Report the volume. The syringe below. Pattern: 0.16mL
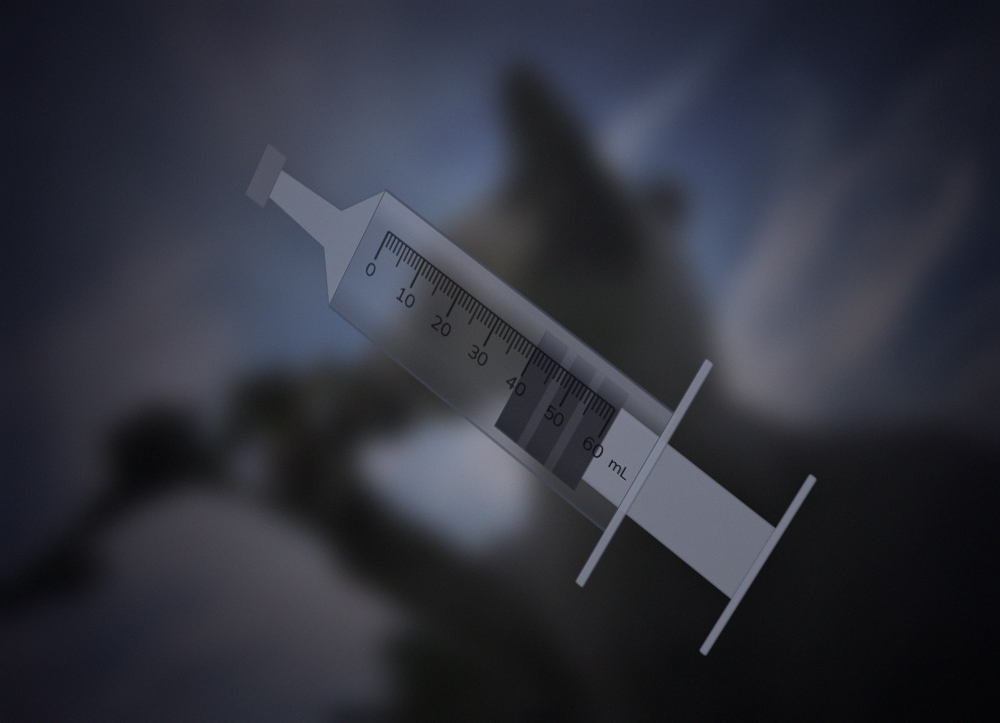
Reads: 40mL
